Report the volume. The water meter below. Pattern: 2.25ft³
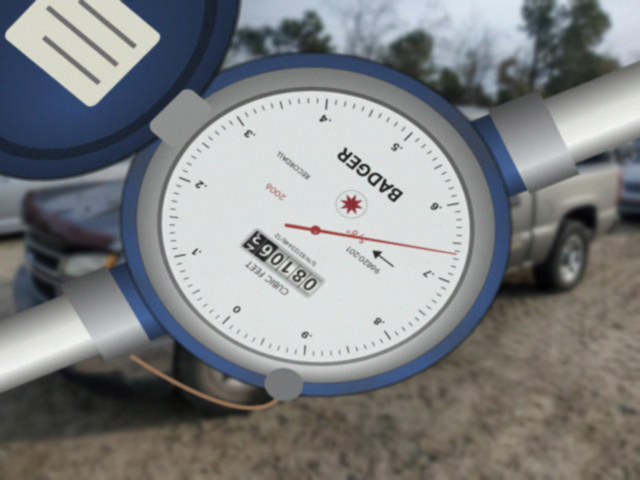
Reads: 81062.66ft³
